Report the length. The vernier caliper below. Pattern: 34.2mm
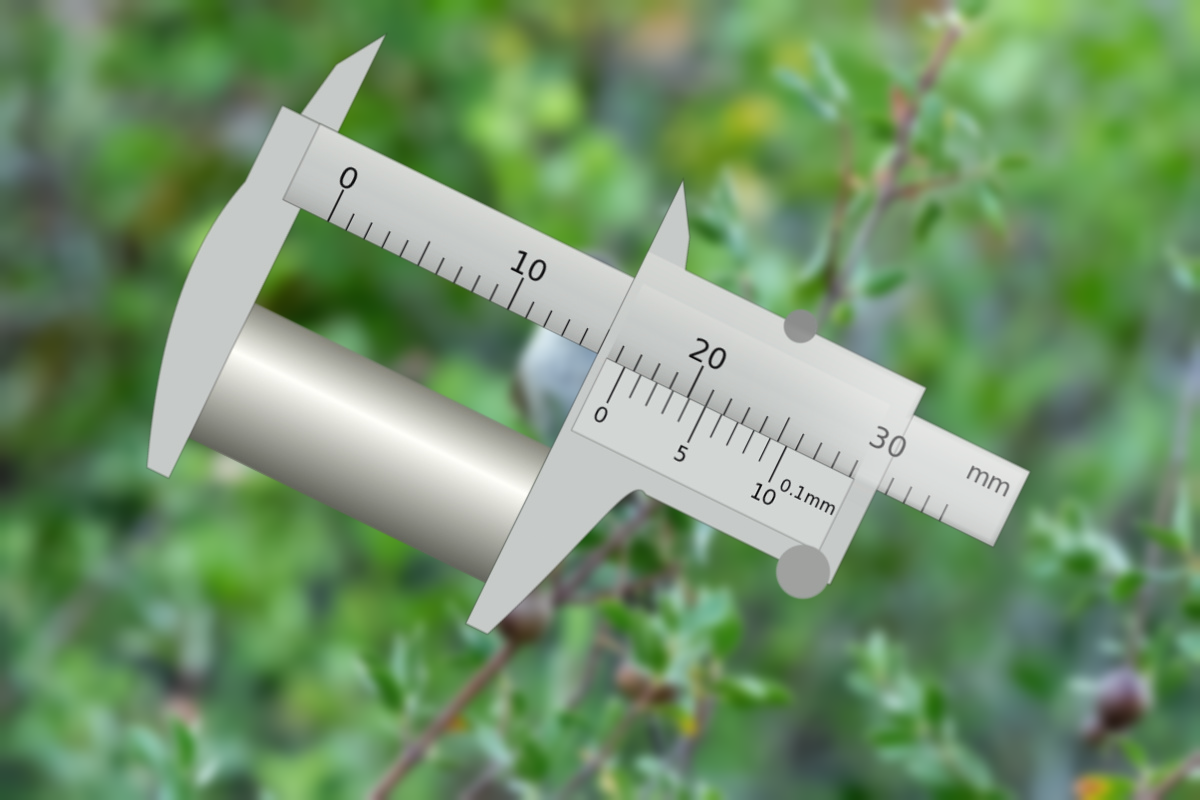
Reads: 16.5mm
